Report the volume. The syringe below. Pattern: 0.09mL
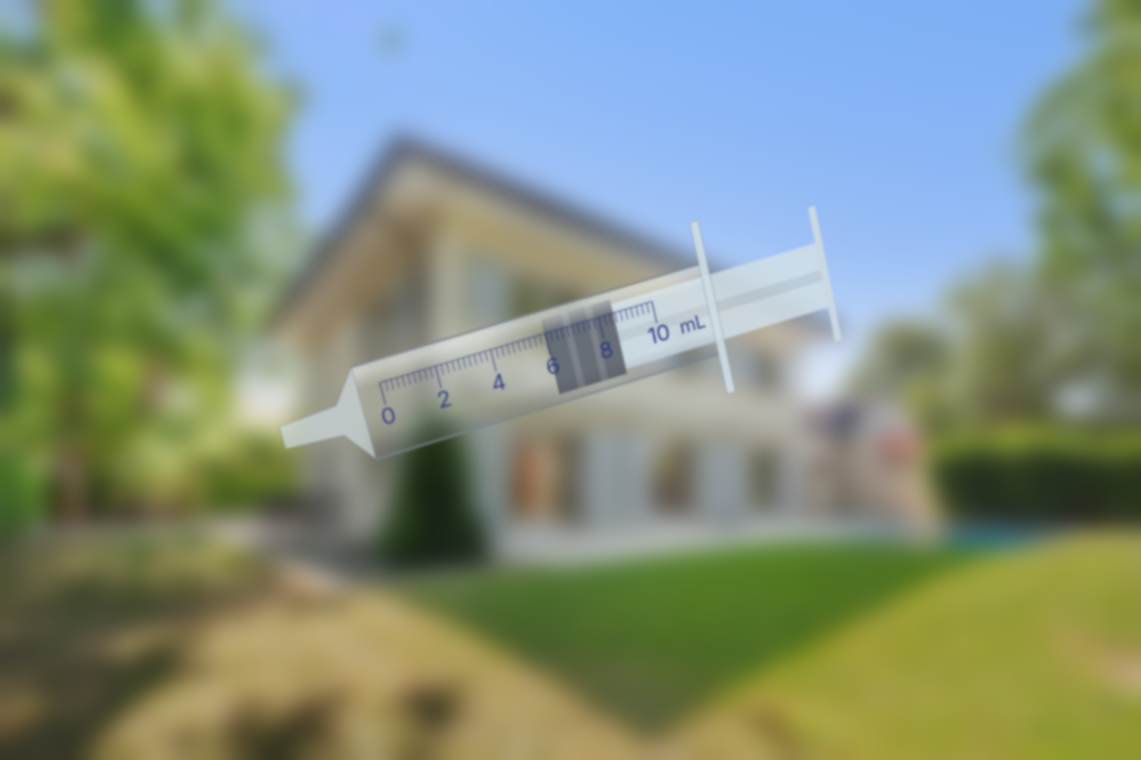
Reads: 6mL
